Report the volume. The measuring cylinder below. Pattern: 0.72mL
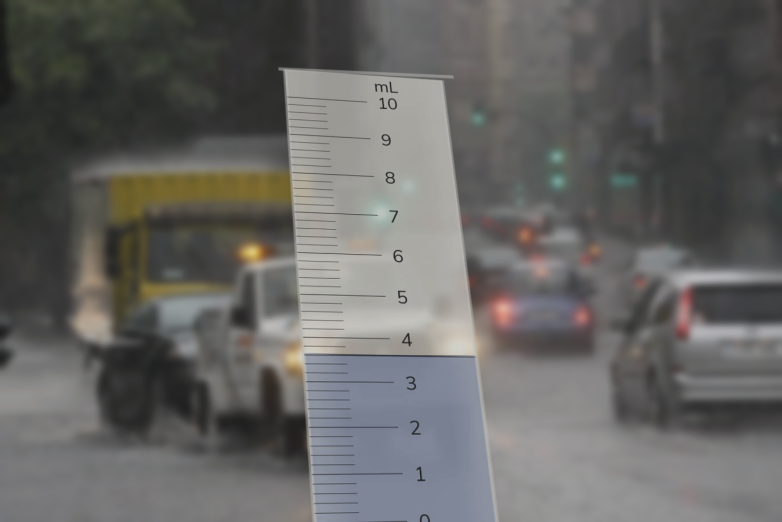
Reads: 3.6mL
